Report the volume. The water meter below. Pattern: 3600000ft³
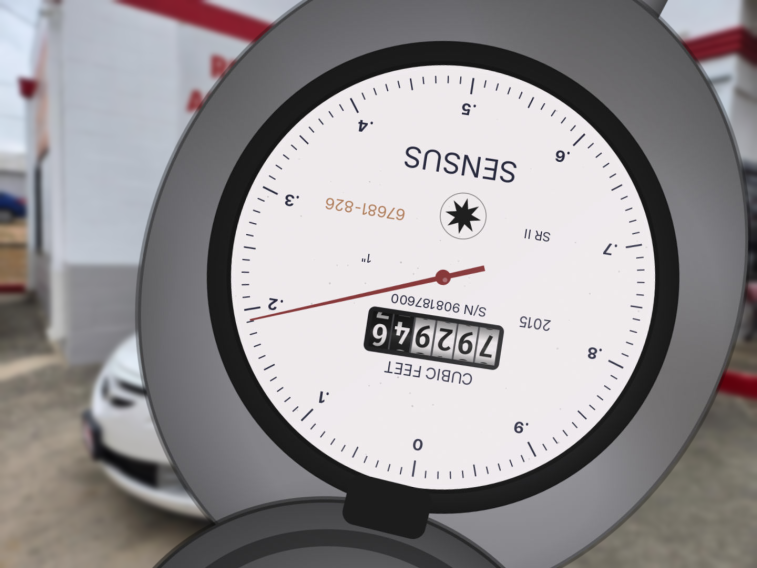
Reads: 792946.19ft³
